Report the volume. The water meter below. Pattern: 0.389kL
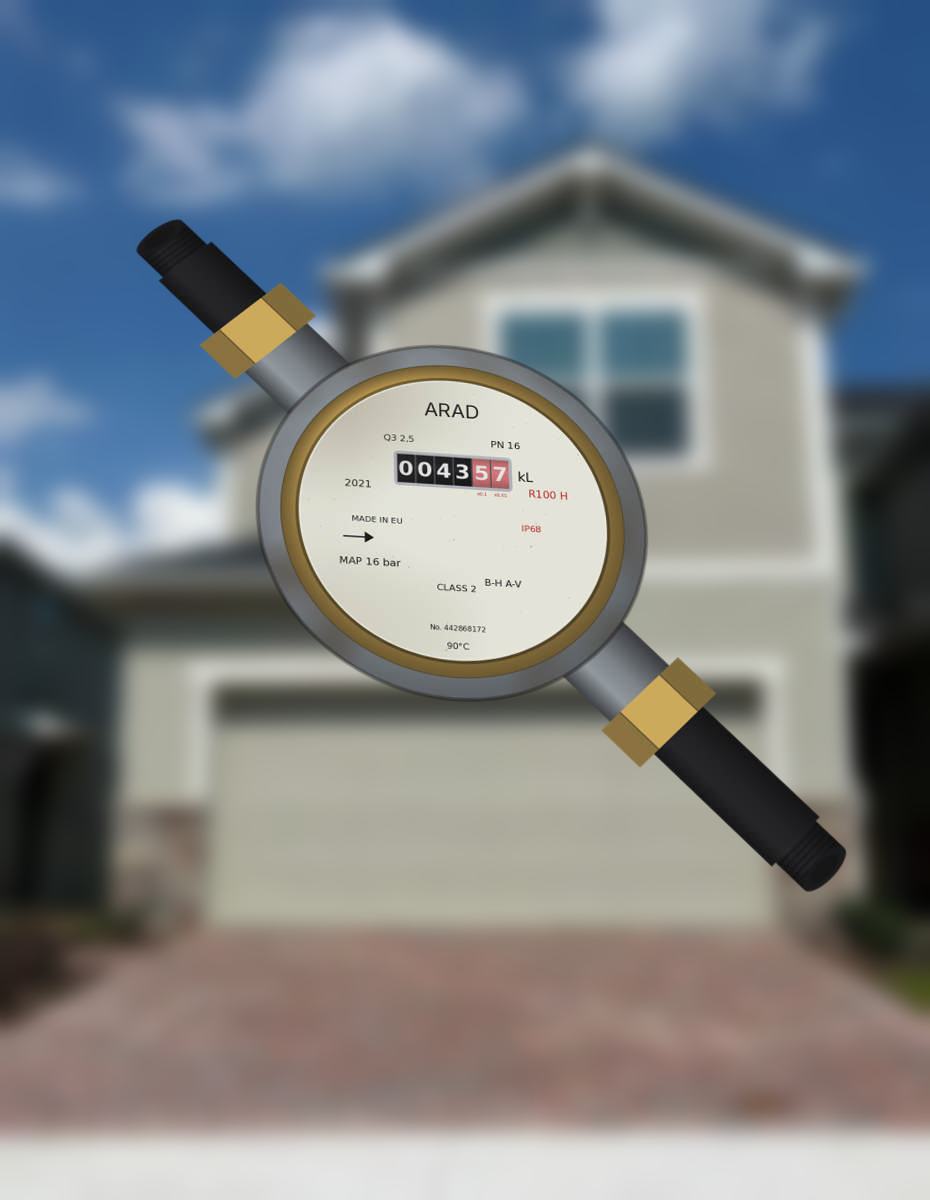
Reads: 43.57kL
